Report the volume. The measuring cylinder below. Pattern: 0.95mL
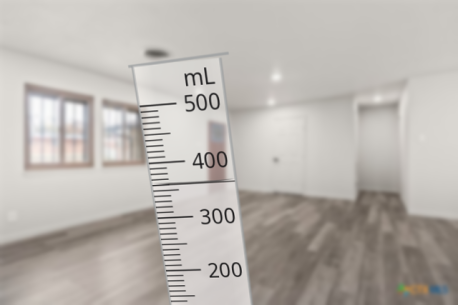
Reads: 360mL
